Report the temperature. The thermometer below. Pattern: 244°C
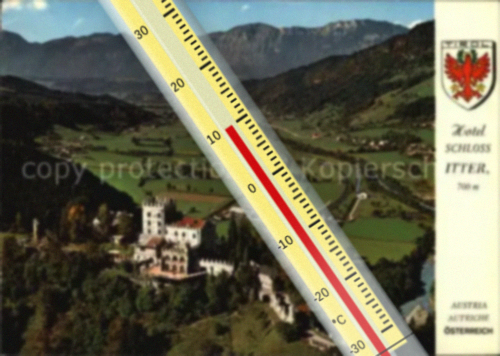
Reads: 10°C
